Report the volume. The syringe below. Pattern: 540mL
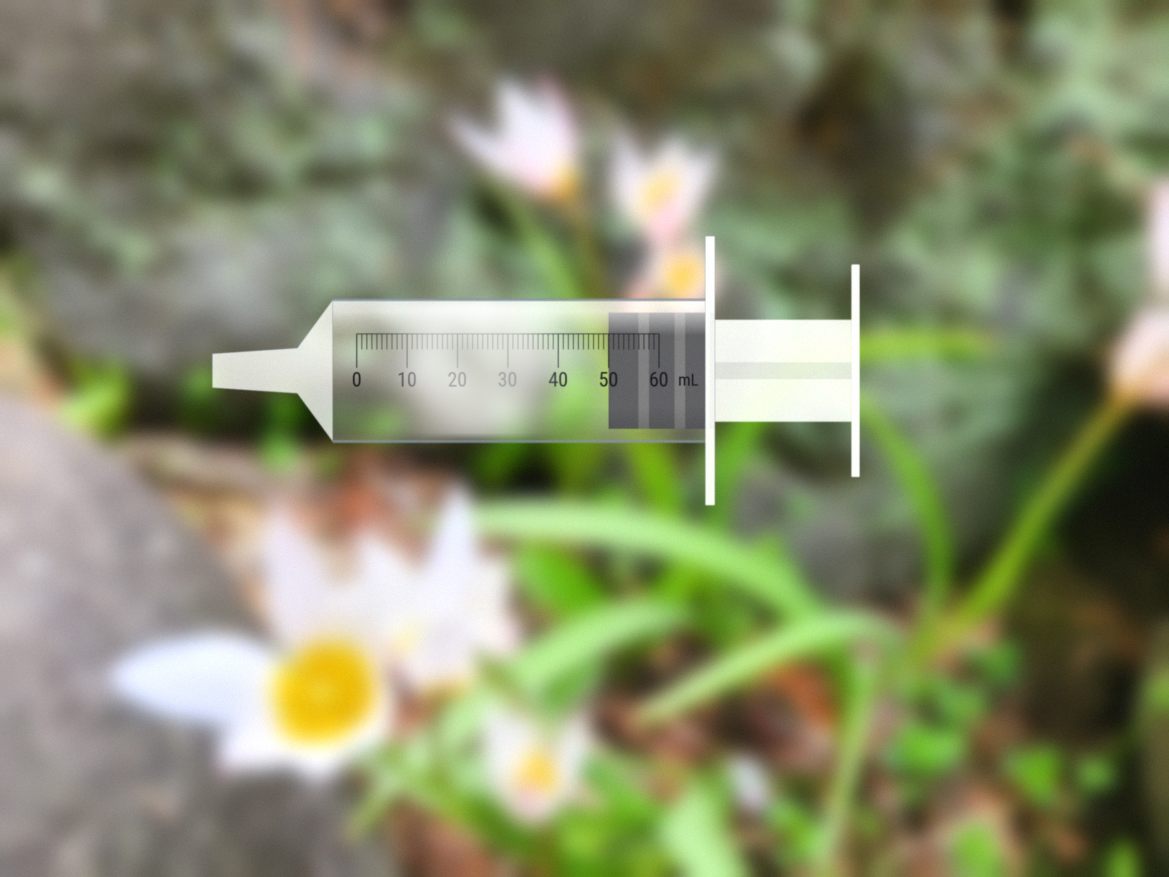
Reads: 50mL
